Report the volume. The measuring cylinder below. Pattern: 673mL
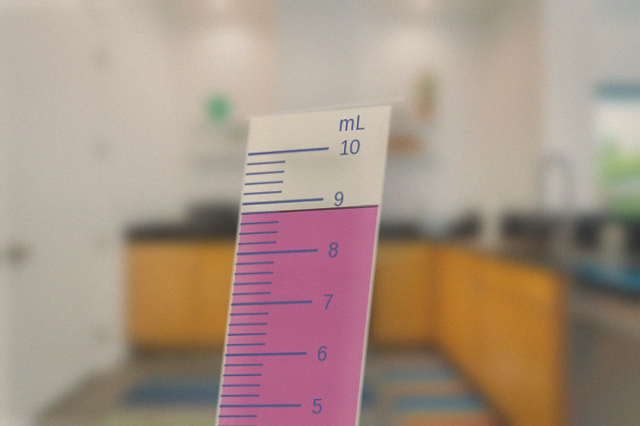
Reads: 8.8mL
